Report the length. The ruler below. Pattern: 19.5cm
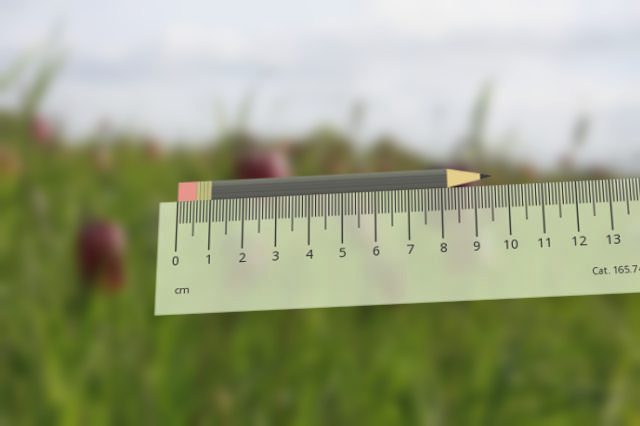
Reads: 9.5cm
